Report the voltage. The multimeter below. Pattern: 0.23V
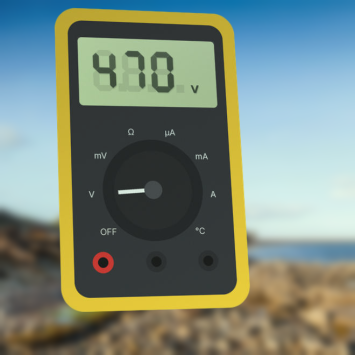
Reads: 470V
